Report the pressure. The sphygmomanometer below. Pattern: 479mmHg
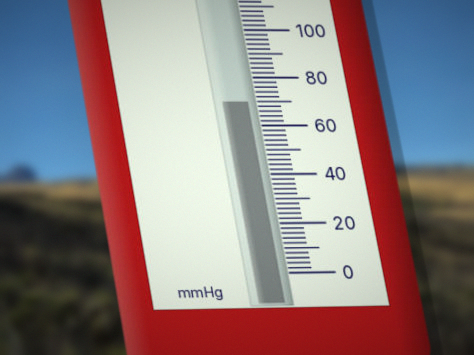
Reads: 70mmHg
